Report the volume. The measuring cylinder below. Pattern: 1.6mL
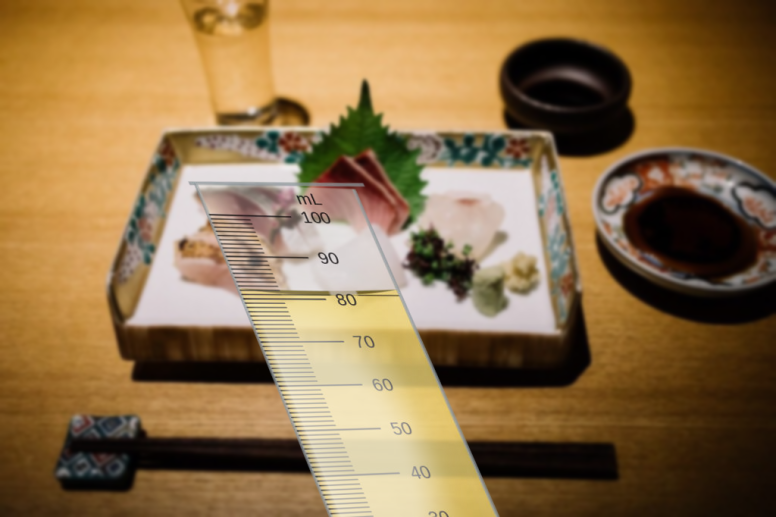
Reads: 81mL
